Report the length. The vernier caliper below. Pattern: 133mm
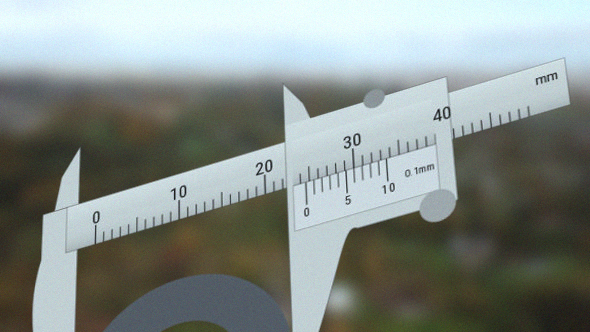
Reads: 24.6mm
